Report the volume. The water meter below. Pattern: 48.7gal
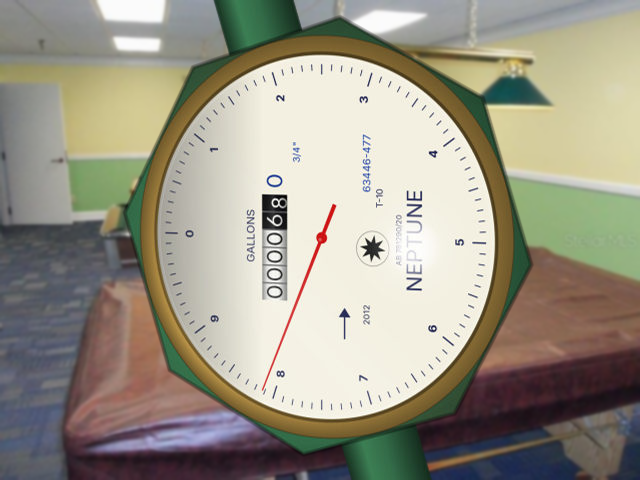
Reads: 678.1gal
